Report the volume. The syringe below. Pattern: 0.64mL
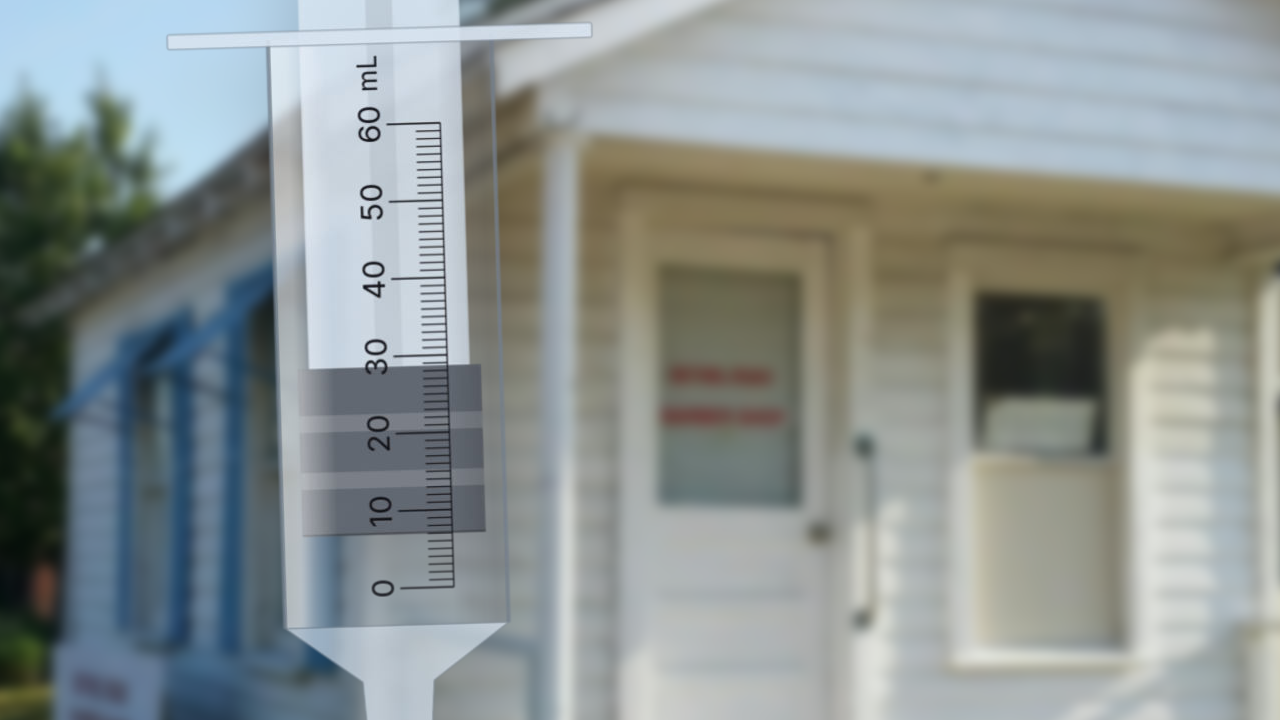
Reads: 7mL
